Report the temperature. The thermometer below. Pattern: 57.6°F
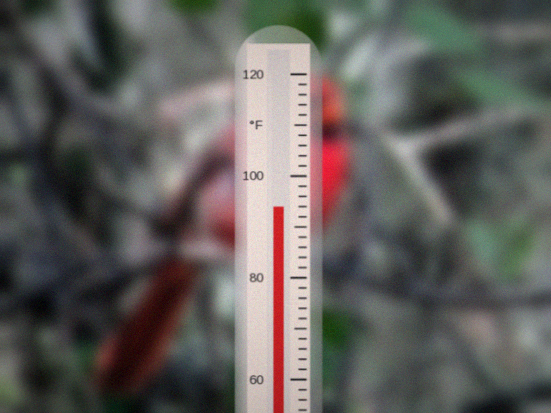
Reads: 94°F
